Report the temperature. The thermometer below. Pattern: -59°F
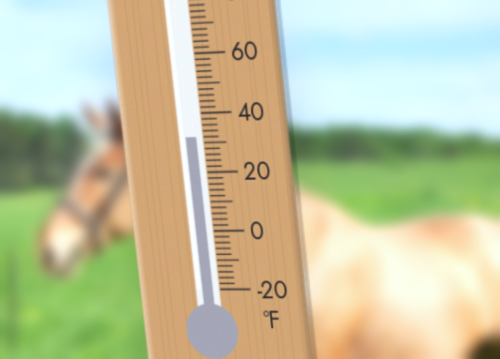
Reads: 32°F
